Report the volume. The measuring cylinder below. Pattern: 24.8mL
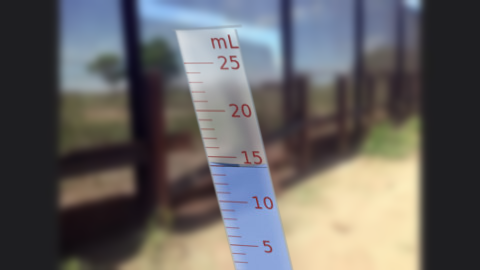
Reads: 14mL
